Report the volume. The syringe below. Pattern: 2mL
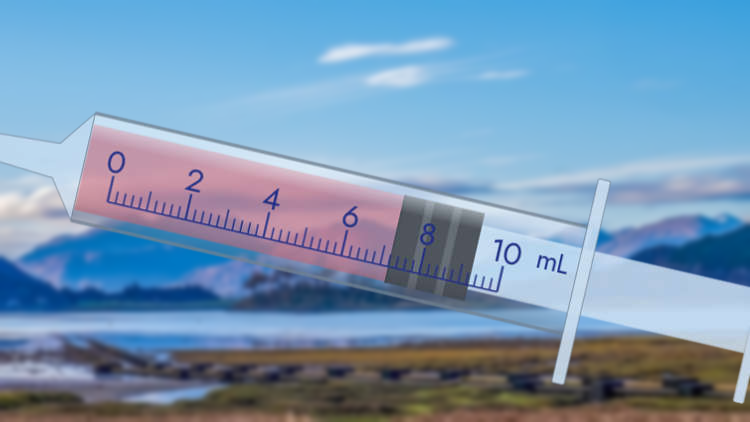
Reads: 7.2mL
